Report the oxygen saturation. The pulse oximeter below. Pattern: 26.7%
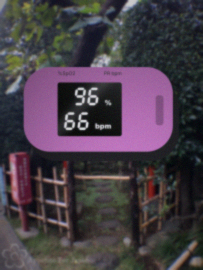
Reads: 96%
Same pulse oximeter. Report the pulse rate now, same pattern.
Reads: 66bpm
